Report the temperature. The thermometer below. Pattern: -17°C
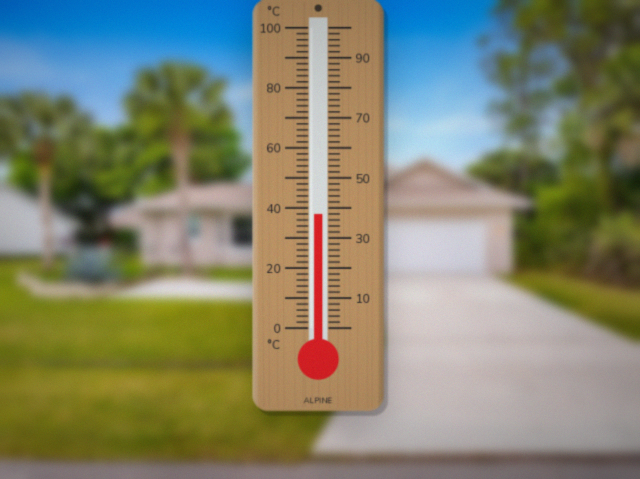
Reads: 38°C
